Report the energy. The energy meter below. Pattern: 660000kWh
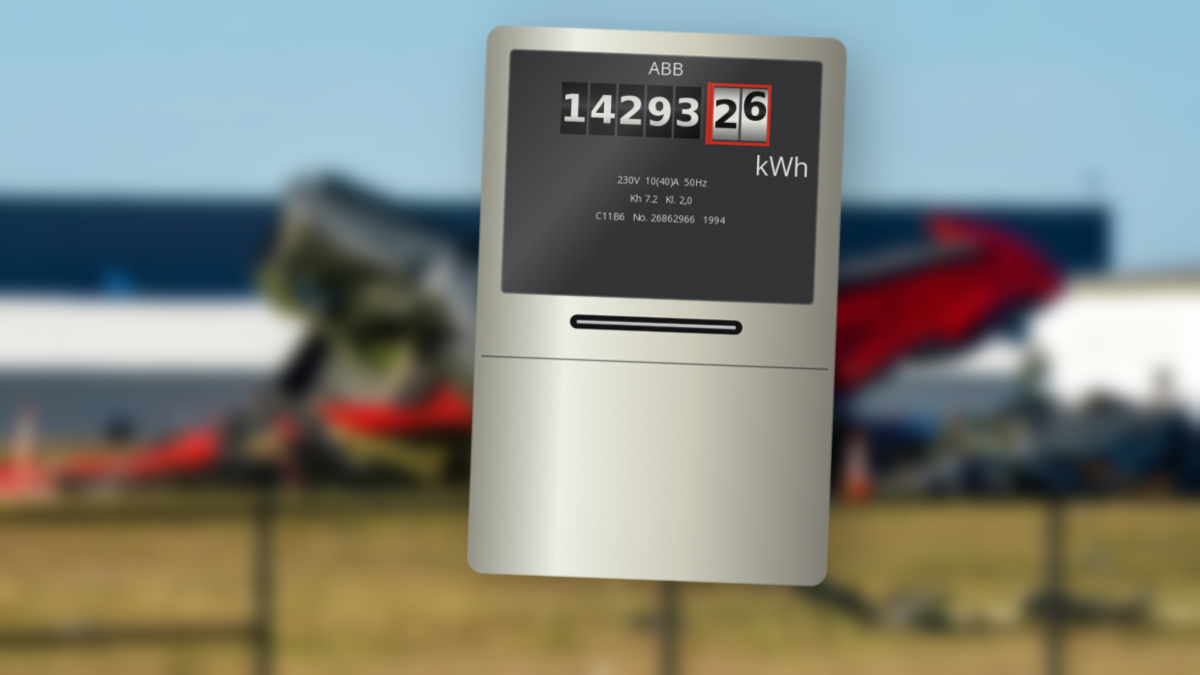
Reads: 14293.26kWh
